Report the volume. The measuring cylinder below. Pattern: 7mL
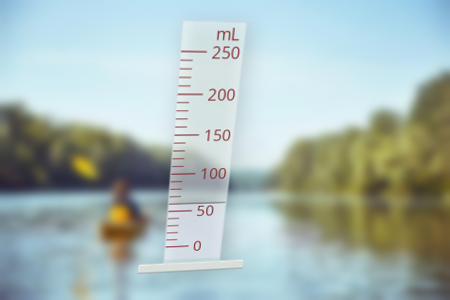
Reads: 60mL
